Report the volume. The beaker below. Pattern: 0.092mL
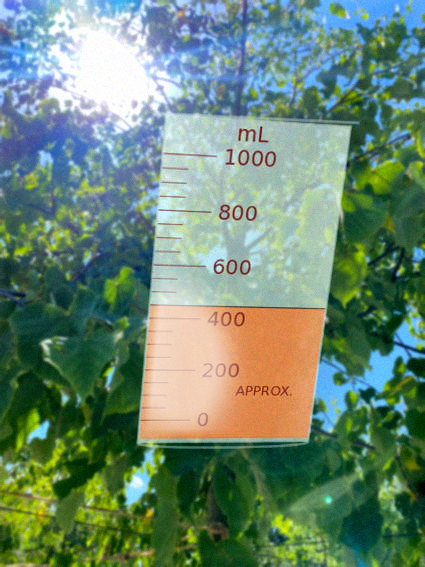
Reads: 450mL
